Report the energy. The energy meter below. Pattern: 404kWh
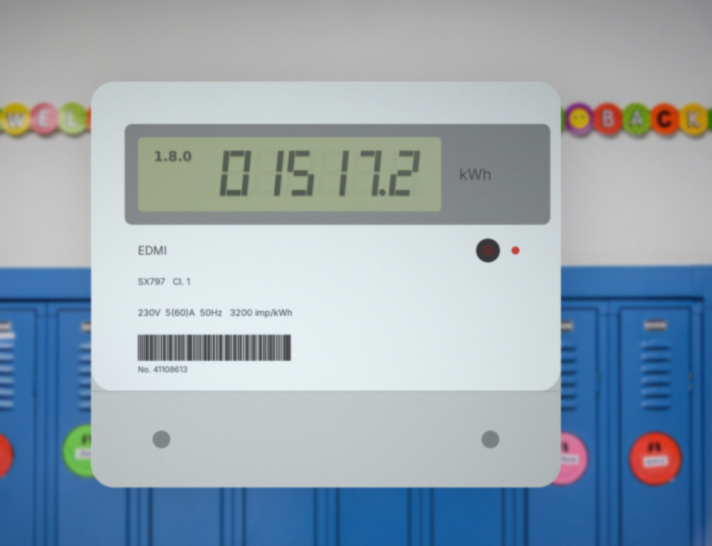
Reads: 1517.2kWh
